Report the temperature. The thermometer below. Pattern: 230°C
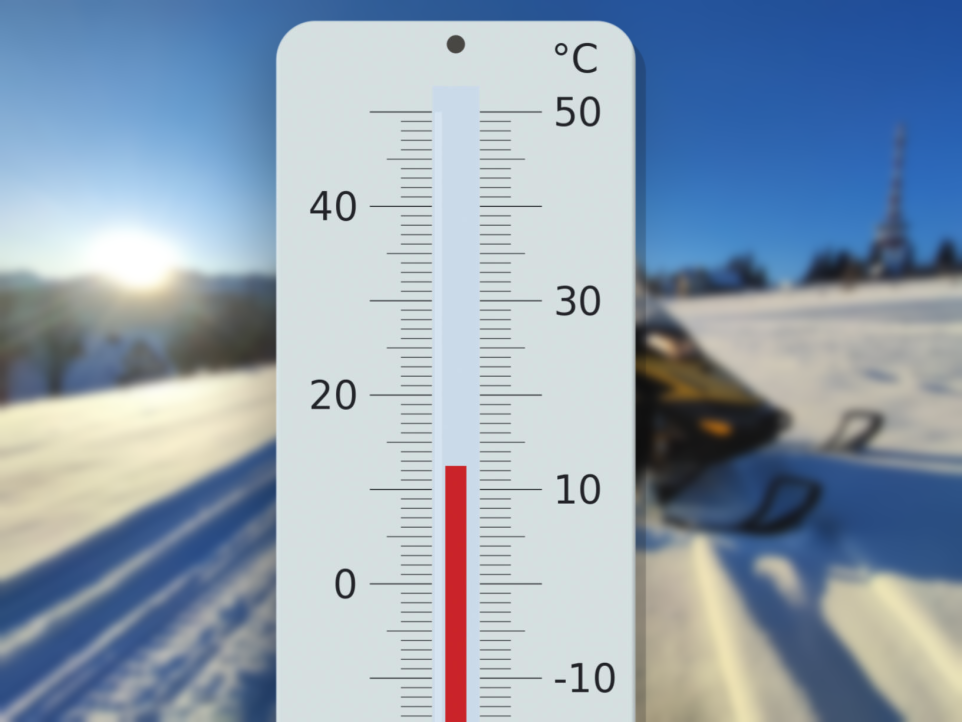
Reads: 12.5°C
